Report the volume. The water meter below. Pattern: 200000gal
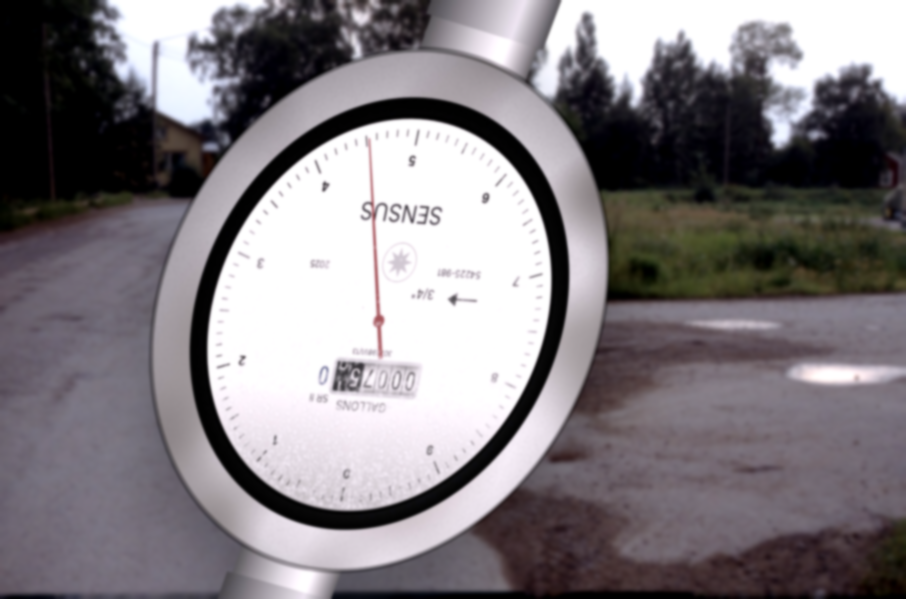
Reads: 7514.5gal
